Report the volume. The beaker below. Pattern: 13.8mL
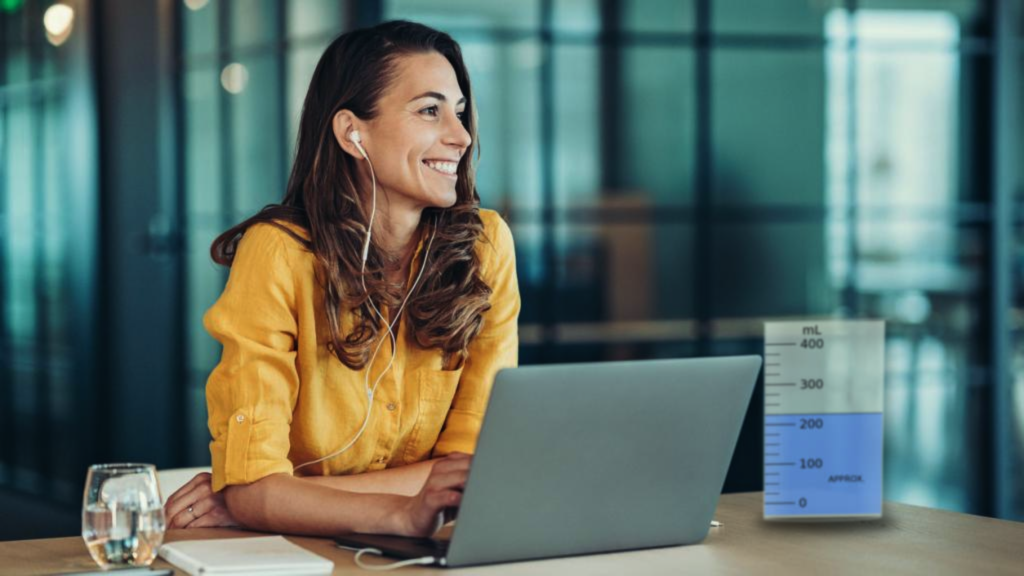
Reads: 225mL
